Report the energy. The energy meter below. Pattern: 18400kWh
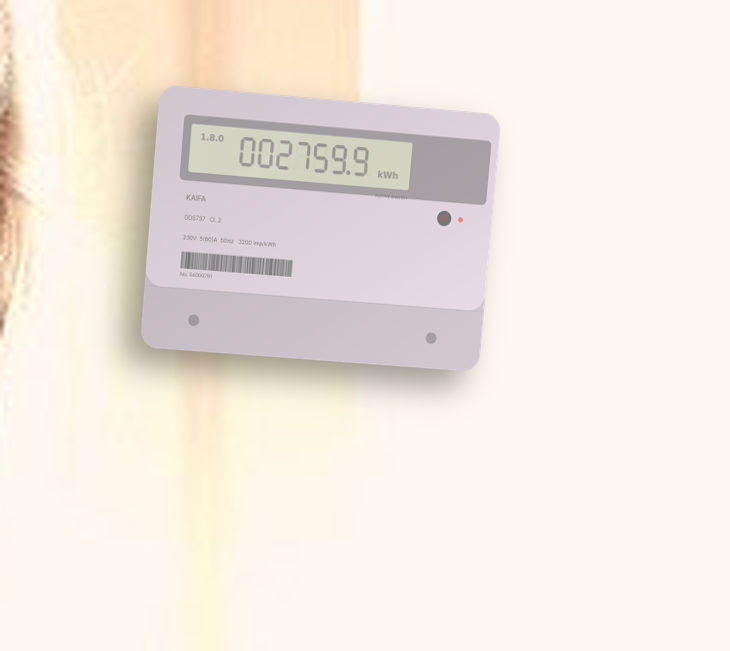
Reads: 2759.9kWh
